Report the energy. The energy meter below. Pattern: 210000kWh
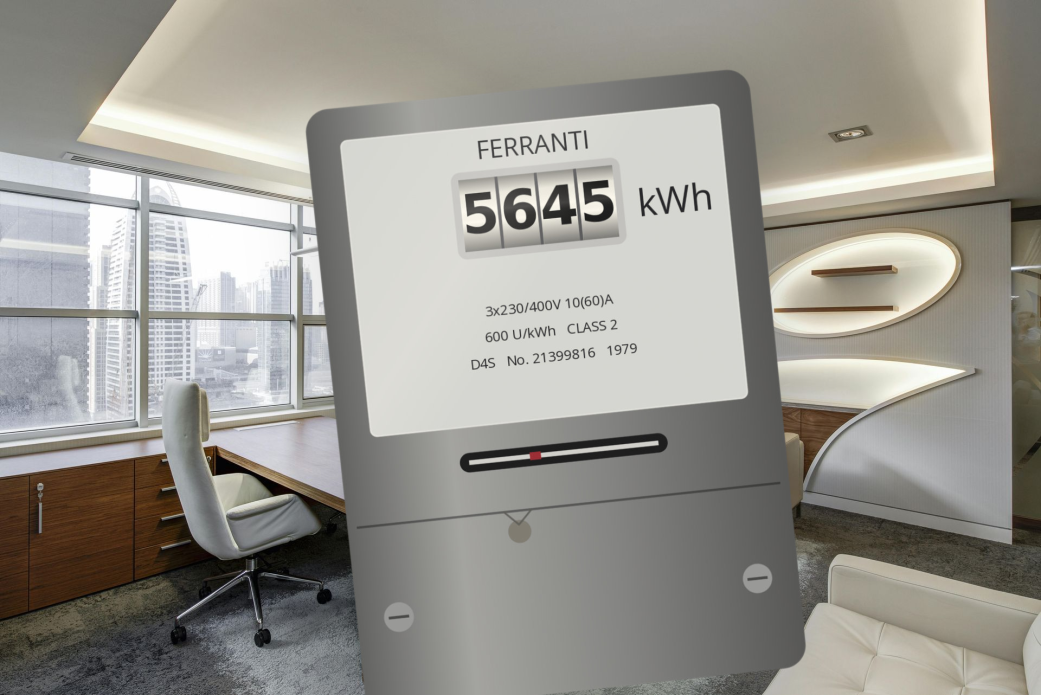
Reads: 5645kWh
